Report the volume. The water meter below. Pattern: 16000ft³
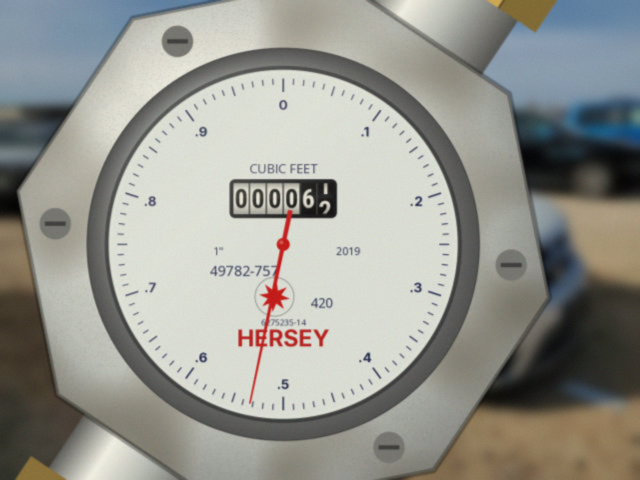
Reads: 61.53ft³
